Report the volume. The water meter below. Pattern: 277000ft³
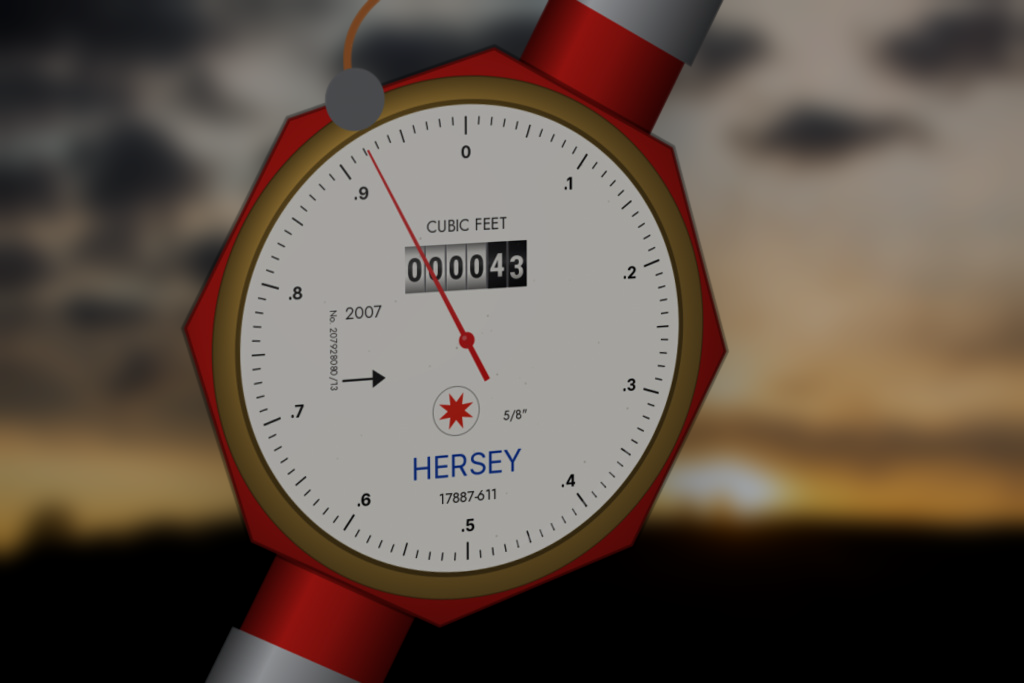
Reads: 42.92ft³
